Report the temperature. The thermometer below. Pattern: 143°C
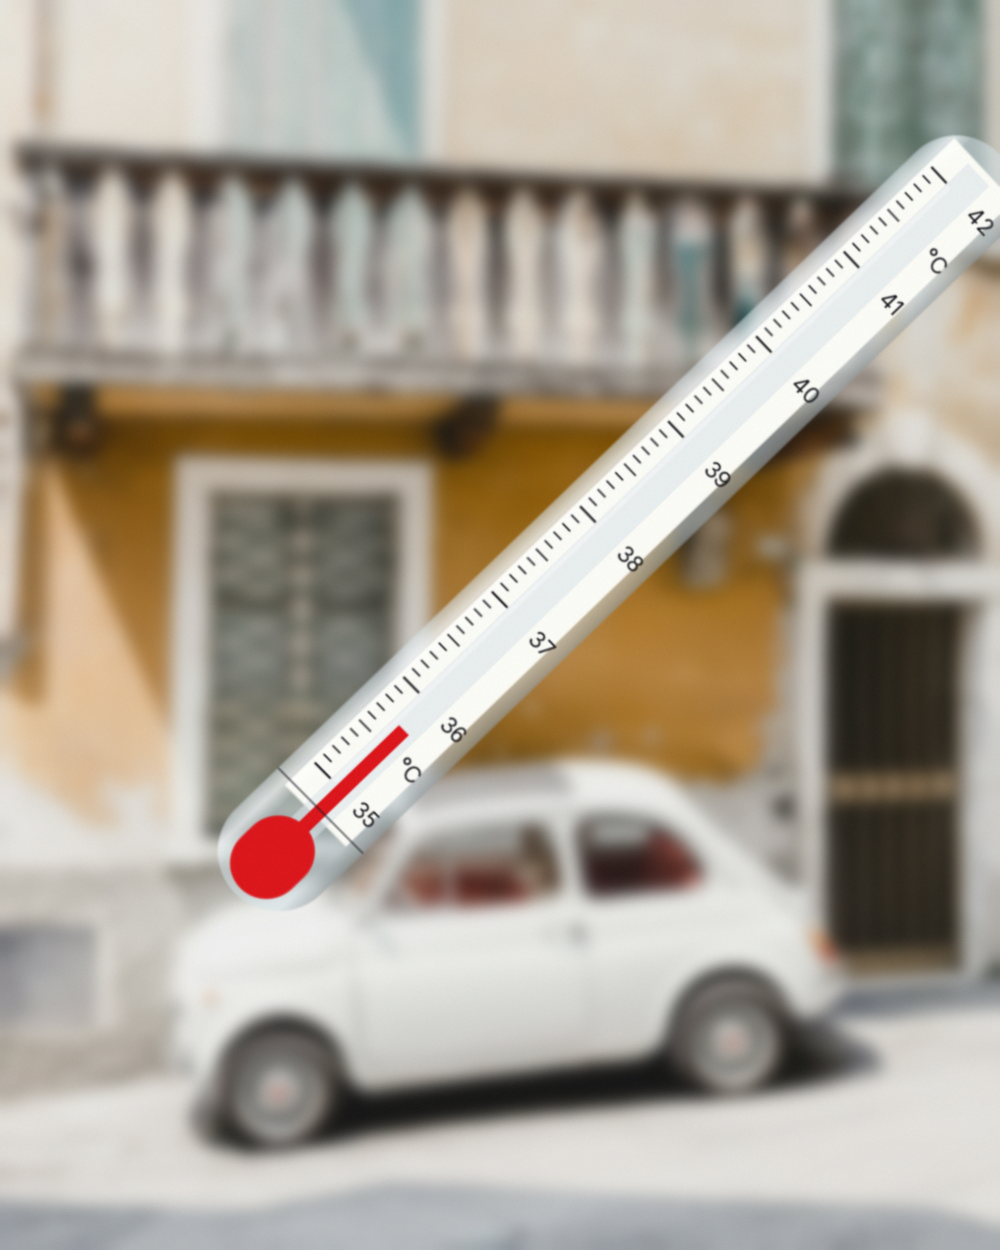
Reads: 35.7°C
